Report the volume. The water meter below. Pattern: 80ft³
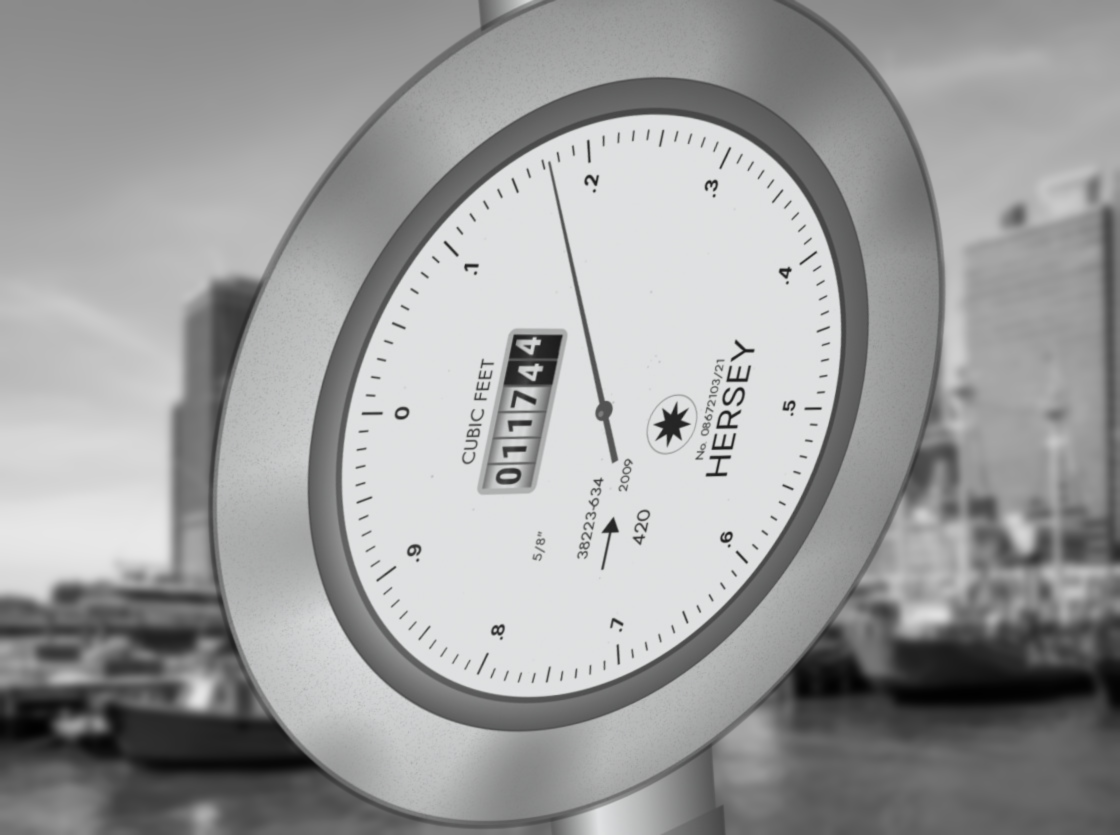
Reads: 11744.17ft³
